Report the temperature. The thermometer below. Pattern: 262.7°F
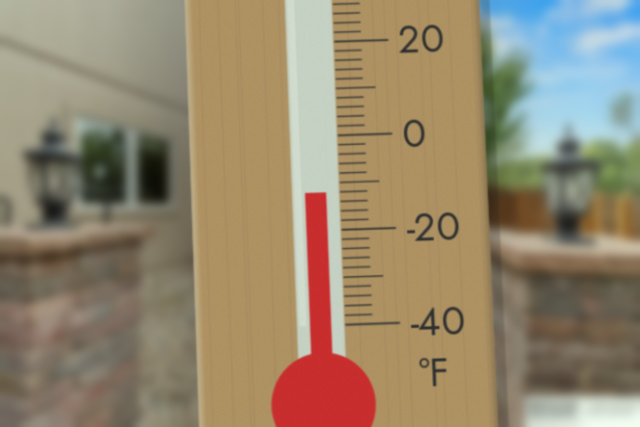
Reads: -12°F
